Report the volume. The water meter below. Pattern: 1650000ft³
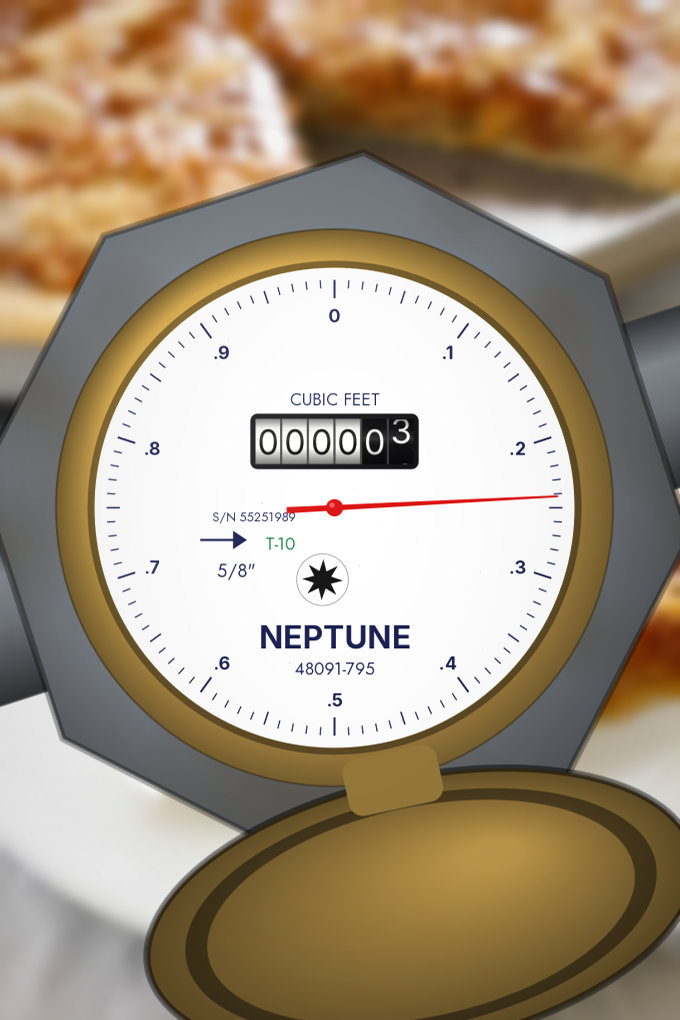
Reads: 3.24ft³
